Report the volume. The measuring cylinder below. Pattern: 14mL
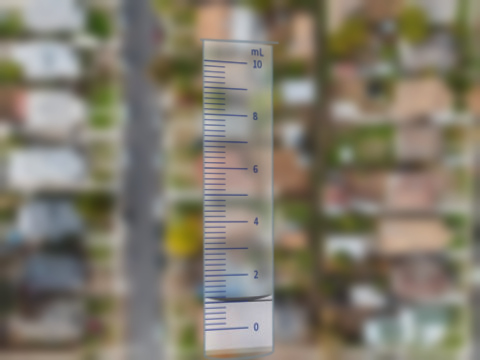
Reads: 1mL
